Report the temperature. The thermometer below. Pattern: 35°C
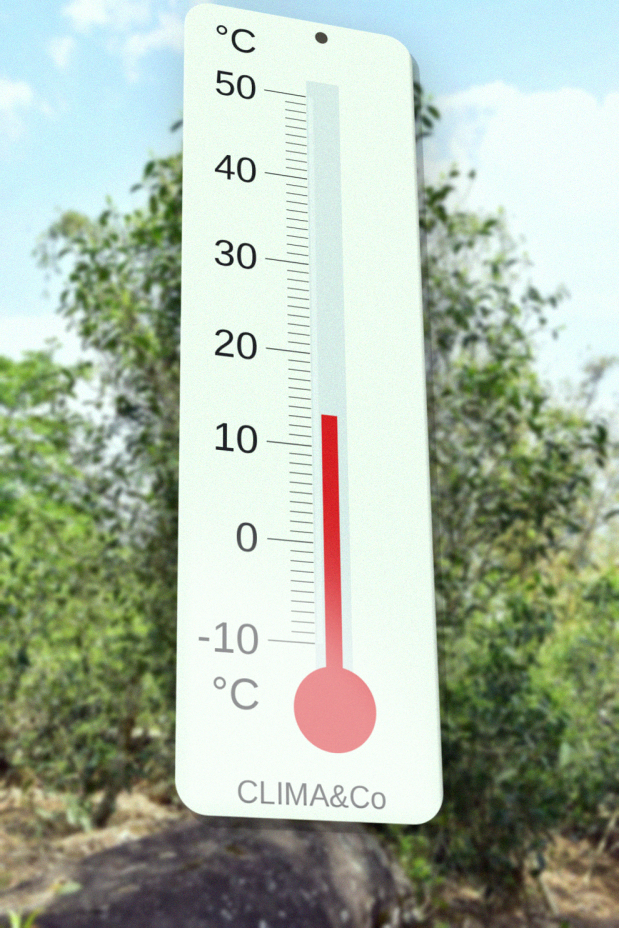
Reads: 13.5°C
